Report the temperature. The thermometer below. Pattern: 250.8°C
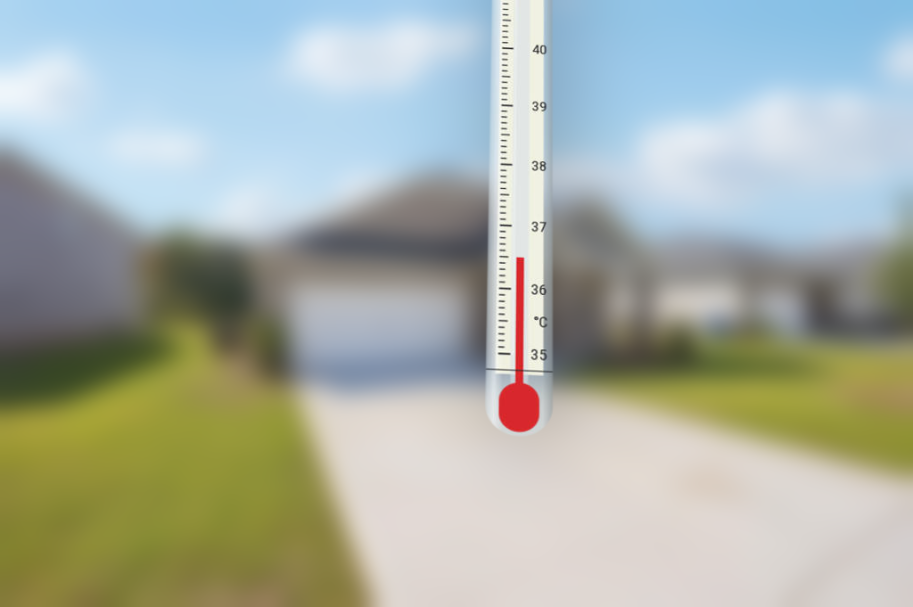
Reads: 36.5°C
